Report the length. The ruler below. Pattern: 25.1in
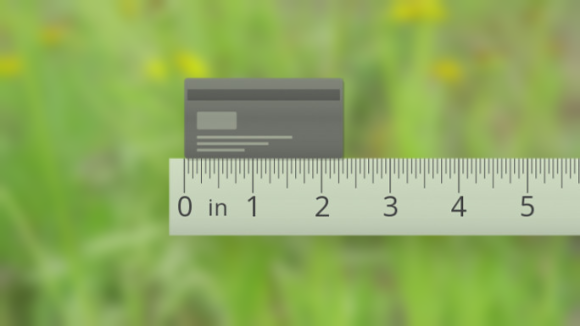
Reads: 2.3125in
